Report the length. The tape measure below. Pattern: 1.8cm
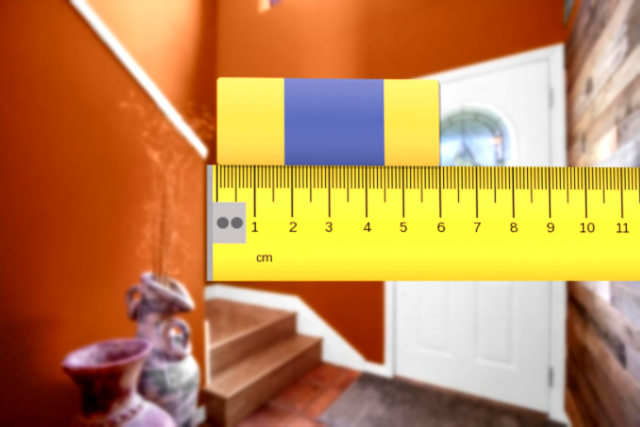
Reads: 6cm
